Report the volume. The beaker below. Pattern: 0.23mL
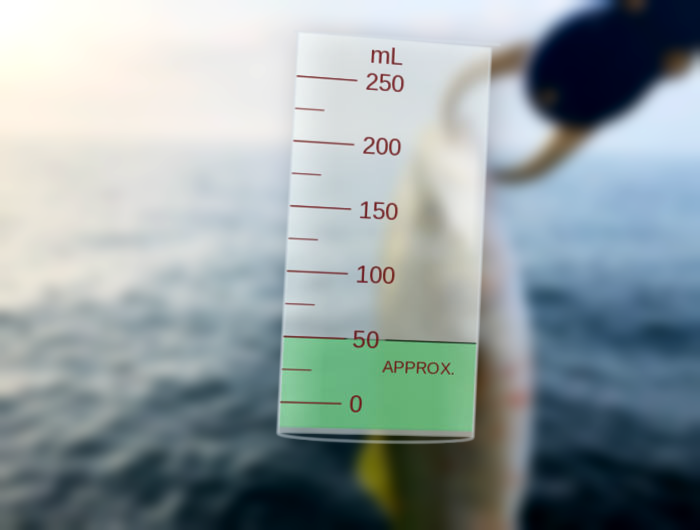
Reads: 50mL
